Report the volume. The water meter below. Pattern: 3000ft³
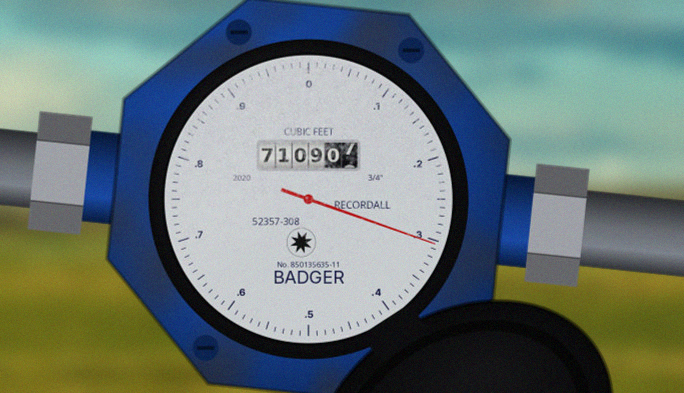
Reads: 710907.30ft³
